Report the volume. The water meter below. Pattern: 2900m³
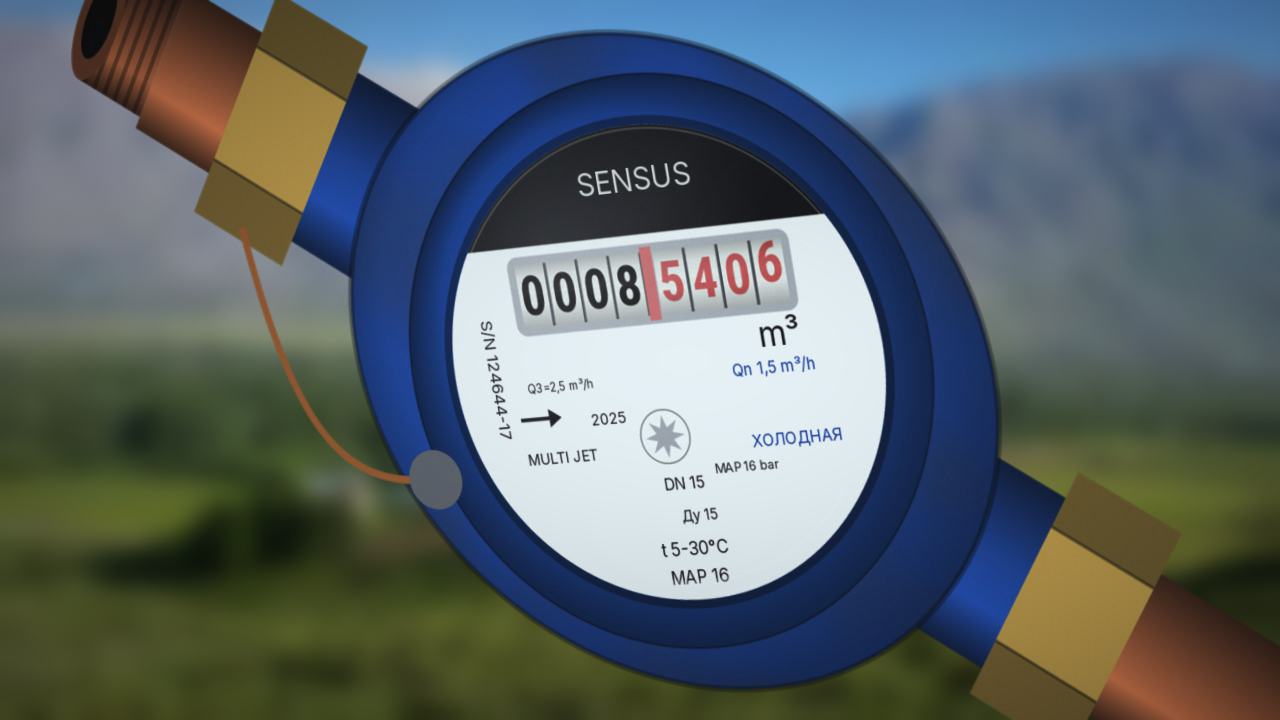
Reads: 8.5406m³
